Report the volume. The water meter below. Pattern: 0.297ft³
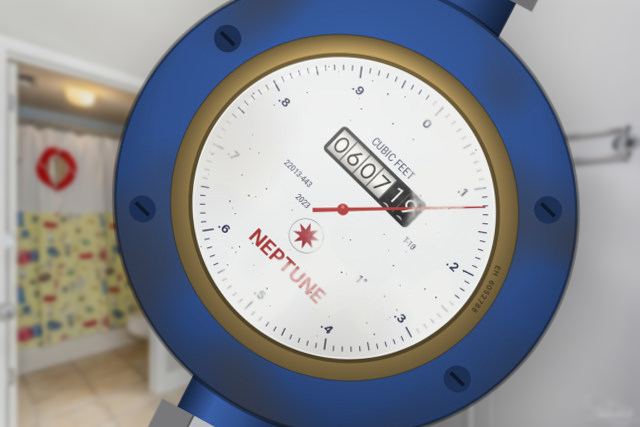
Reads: 60719.12ft³
